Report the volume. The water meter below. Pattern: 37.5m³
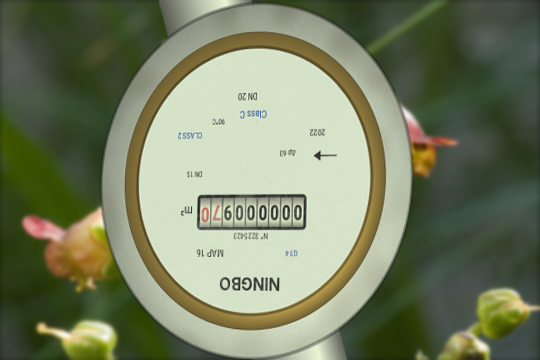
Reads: 9.70m³
